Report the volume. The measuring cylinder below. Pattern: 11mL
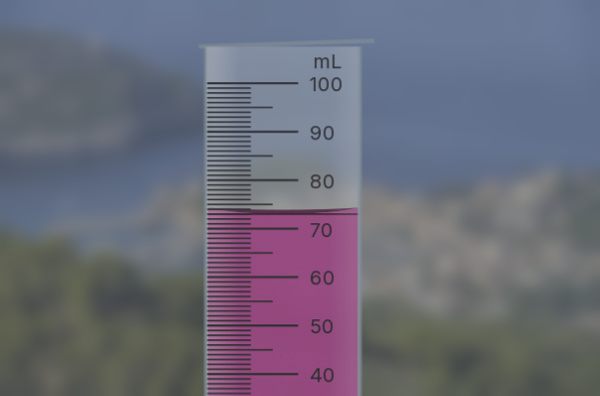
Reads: 73mL
